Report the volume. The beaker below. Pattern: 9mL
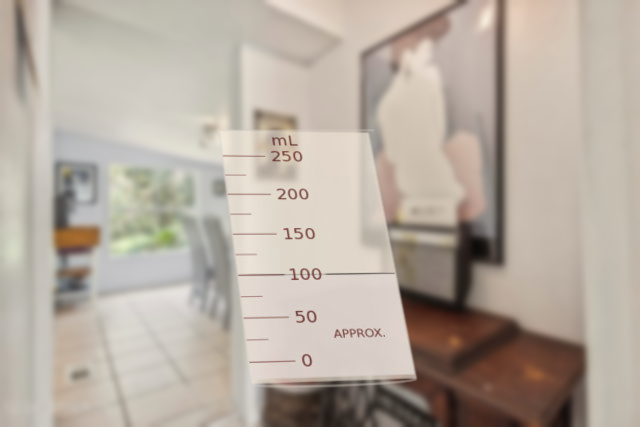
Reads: 100mL
